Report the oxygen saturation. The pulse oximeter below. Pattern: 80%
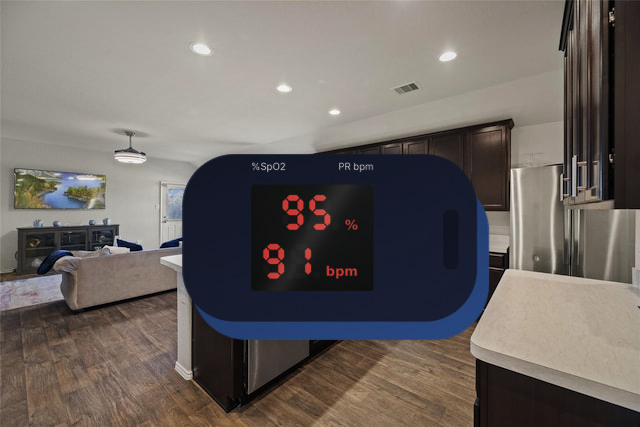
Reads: 95%
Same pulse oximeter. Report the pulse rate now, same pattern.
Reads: 91bpm
